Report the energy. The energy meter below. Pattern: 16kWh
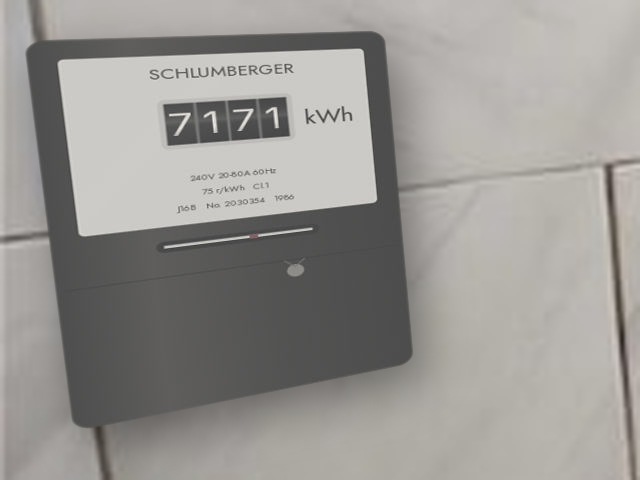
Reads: 7171kWh
